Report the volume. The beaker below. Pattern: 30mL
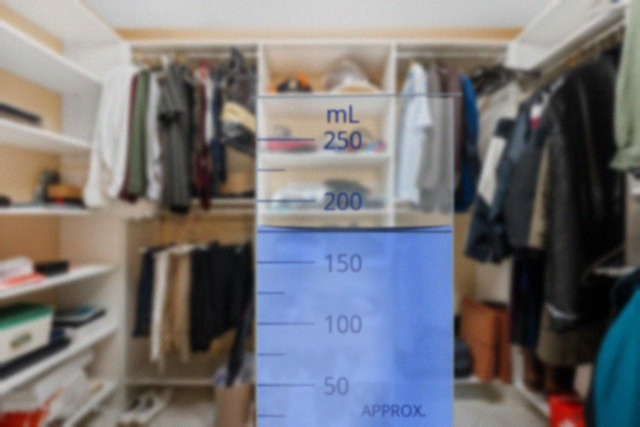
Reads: 175mL
